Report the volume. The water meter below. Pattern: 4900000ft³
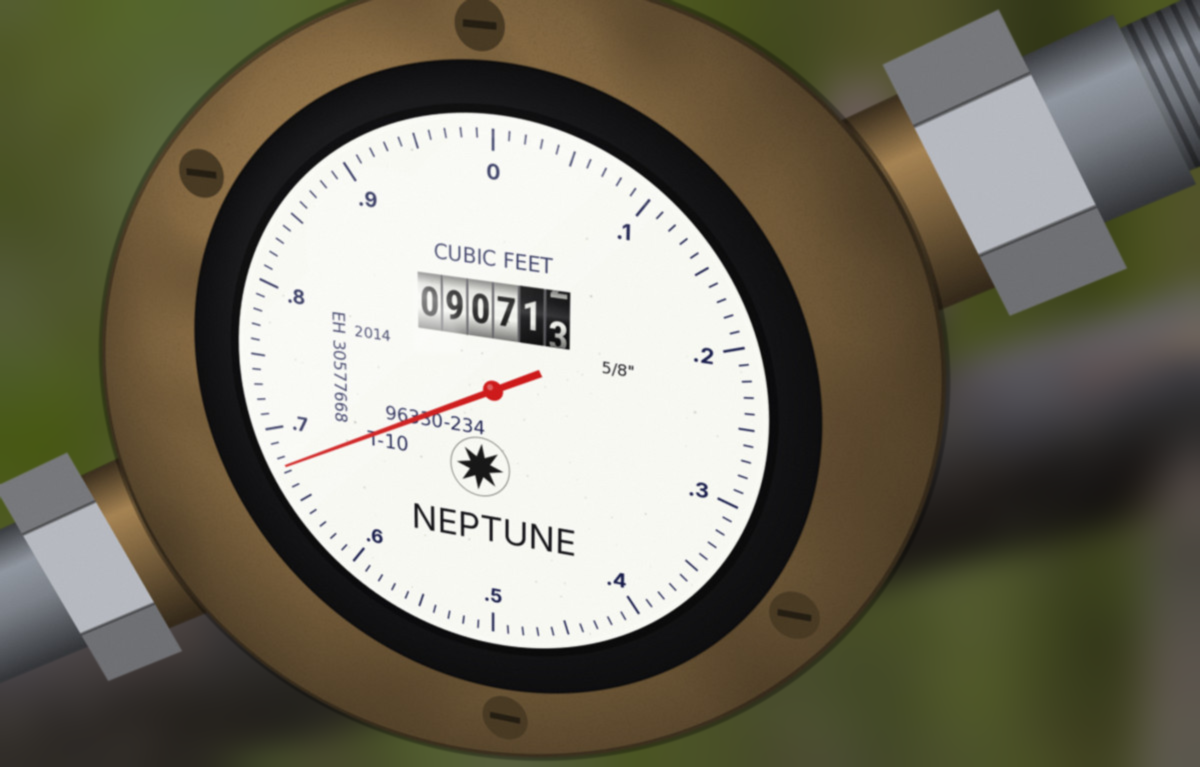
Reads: 90712.67ft³
